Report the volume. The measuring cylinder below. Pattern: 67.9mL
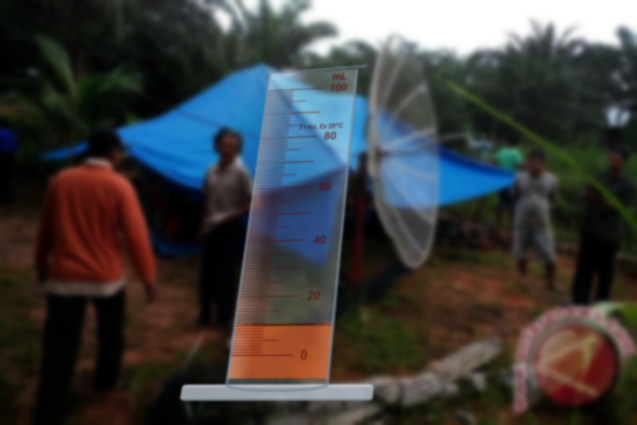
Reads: 10mL
